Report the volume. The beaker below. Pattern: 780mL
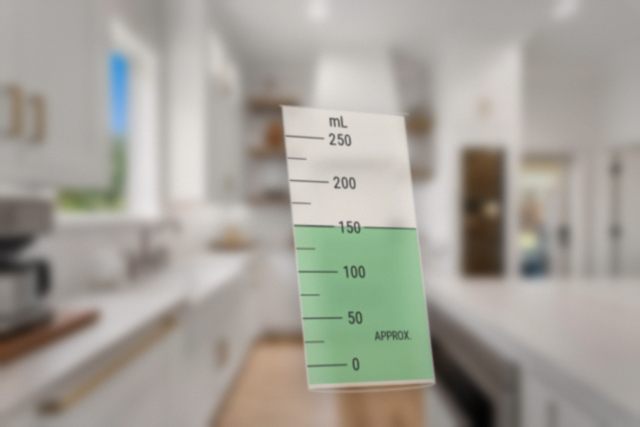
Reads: 150mL
